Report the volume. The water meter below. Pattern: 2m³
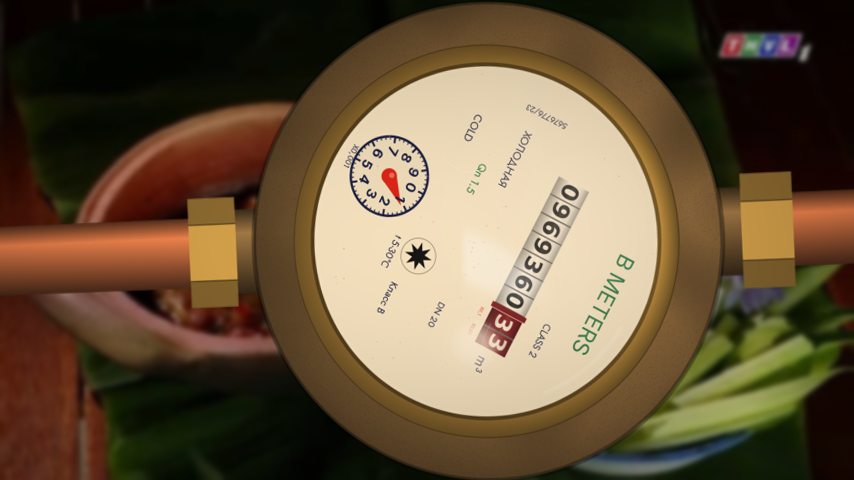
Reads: 969360.331m³
